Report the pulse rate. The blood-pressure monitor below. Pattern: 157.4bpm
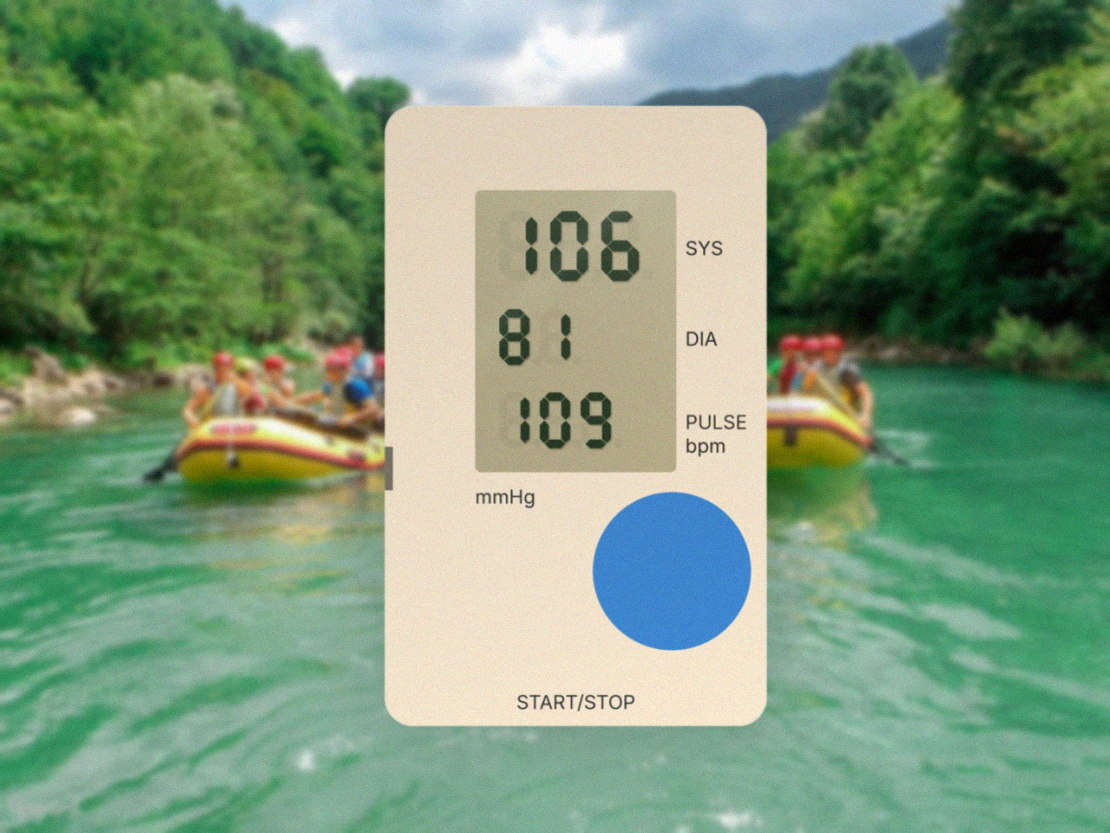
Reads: 109bpm
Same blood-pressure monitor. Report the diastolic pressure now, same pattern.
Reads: 81mmHg
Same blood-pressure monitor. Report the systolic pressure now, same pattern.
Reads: 106mmHg
